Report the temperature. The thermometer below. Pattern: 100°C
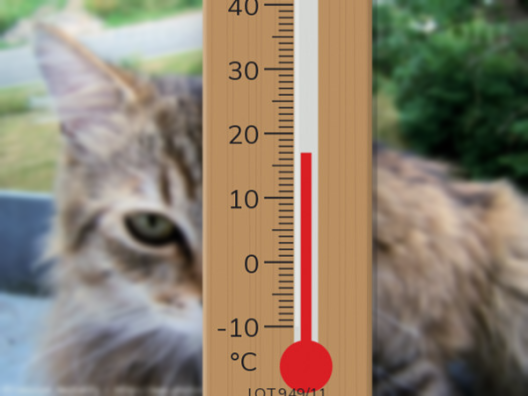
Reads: 17°C
